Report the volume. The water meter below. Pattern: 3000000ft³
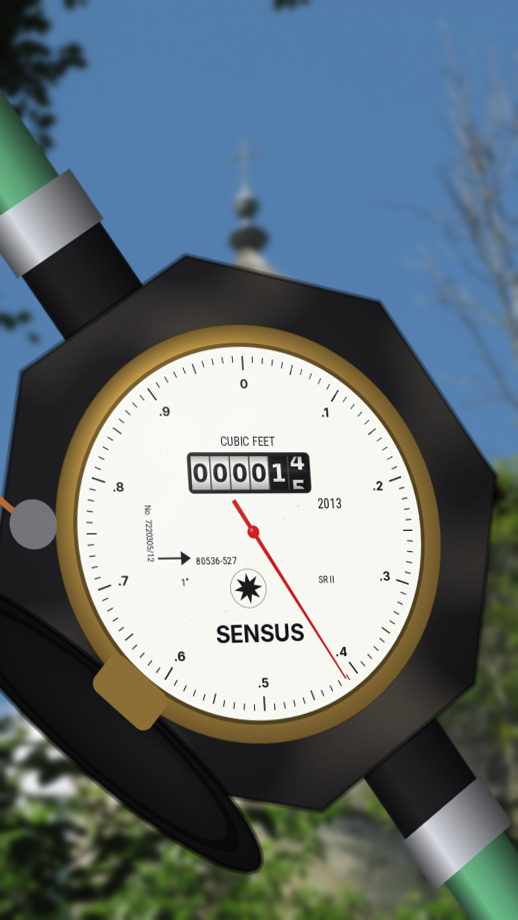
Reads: 14.41ft³
